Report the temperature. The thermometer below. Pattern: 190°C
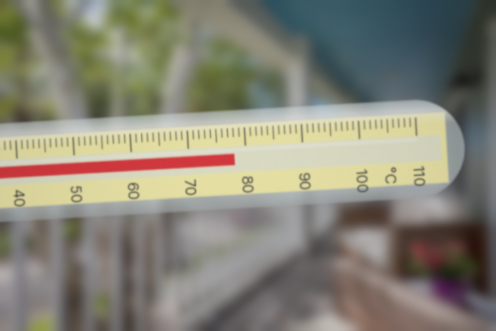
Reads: 78°C
